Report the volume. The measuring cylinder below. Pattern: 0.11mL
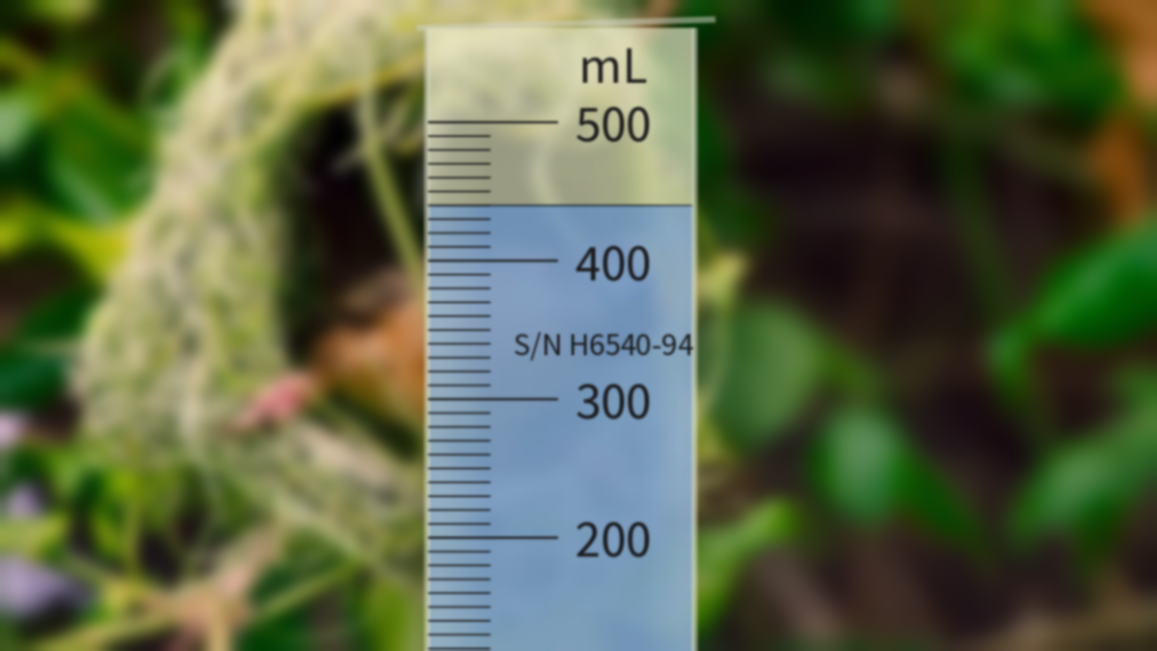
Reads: 440mL
